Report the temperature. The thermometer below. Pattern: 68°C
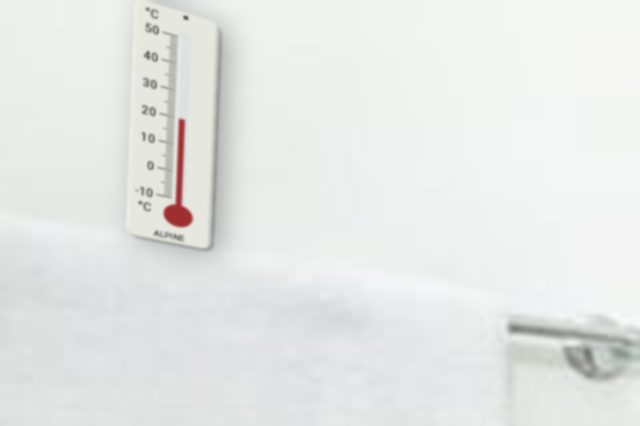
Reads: 20°C
